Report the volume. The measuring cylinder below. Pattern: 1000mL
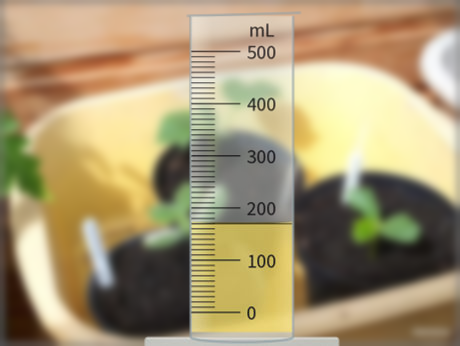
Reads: 170mL
